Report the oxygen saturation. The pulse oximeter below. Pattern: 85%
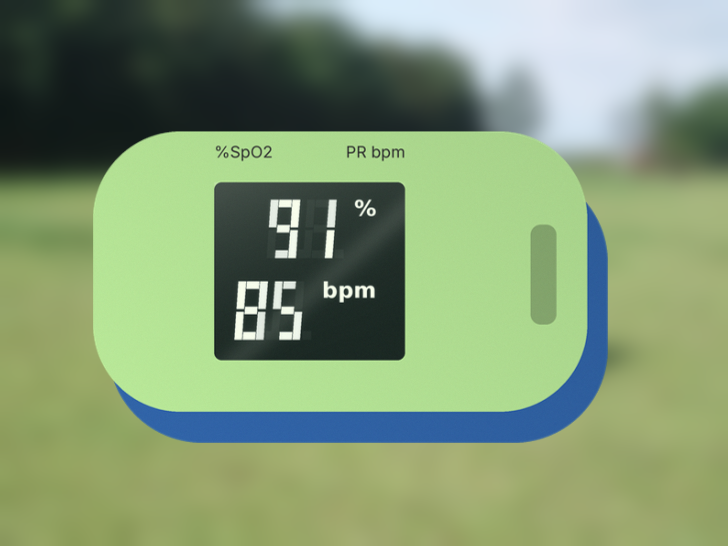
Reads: 91%
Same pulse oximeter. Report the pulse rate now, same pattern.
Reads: 85bpm
